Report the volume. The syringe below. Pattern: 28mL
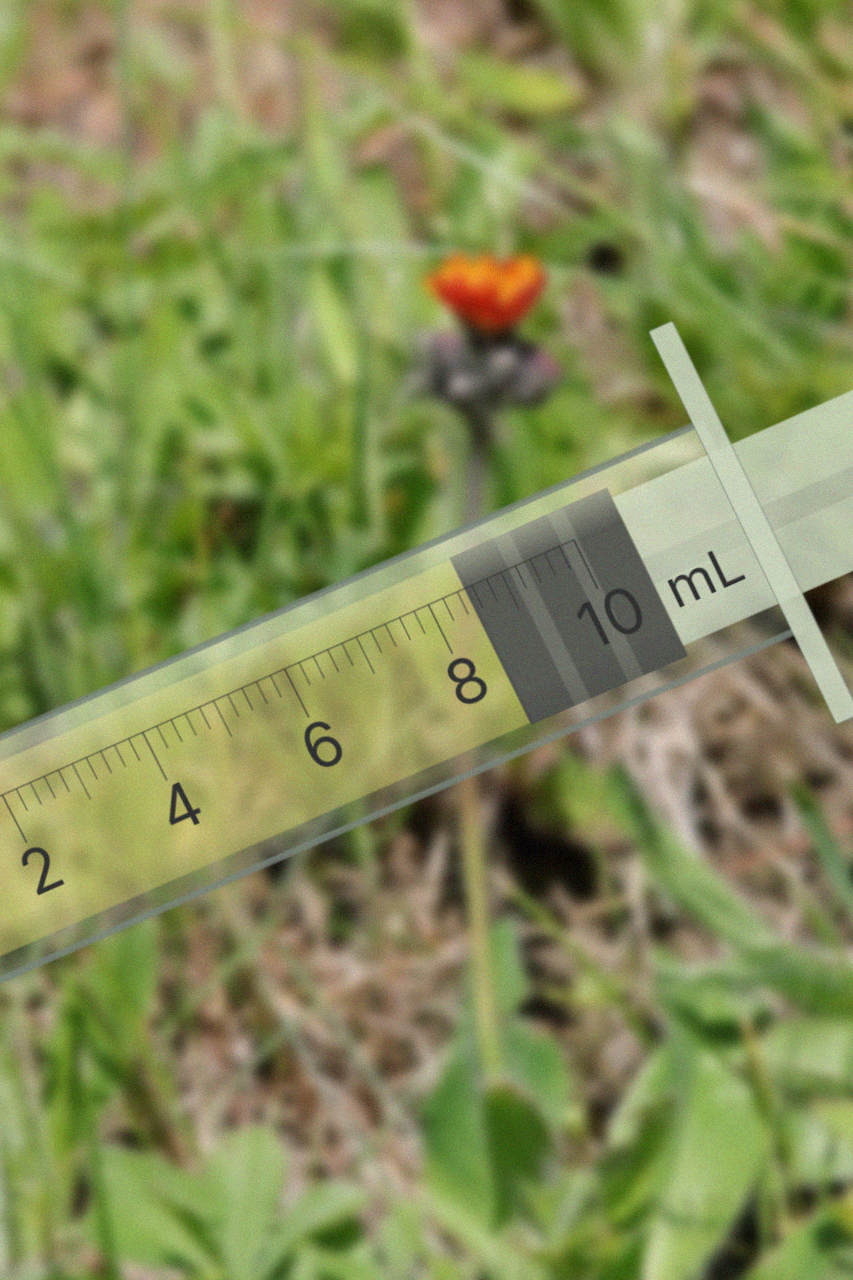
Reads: 8.5mL
